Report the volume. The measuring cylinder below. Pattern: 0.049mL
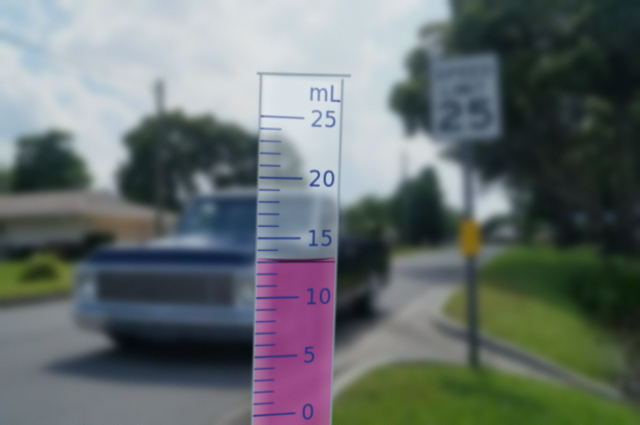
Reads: 13mL
